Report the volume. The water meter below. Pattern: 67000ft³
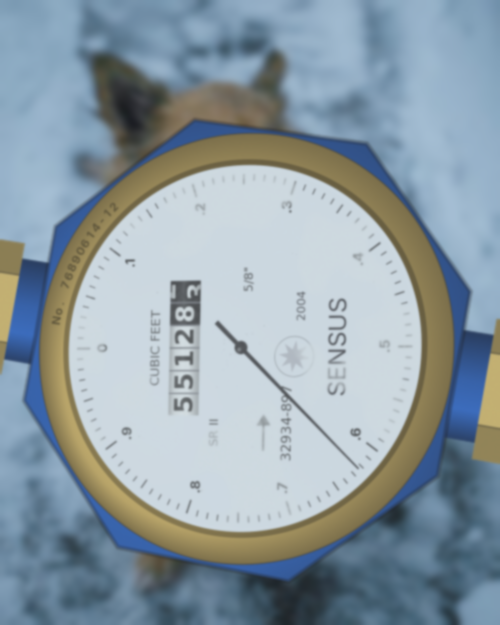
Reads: 551282.62ft³
